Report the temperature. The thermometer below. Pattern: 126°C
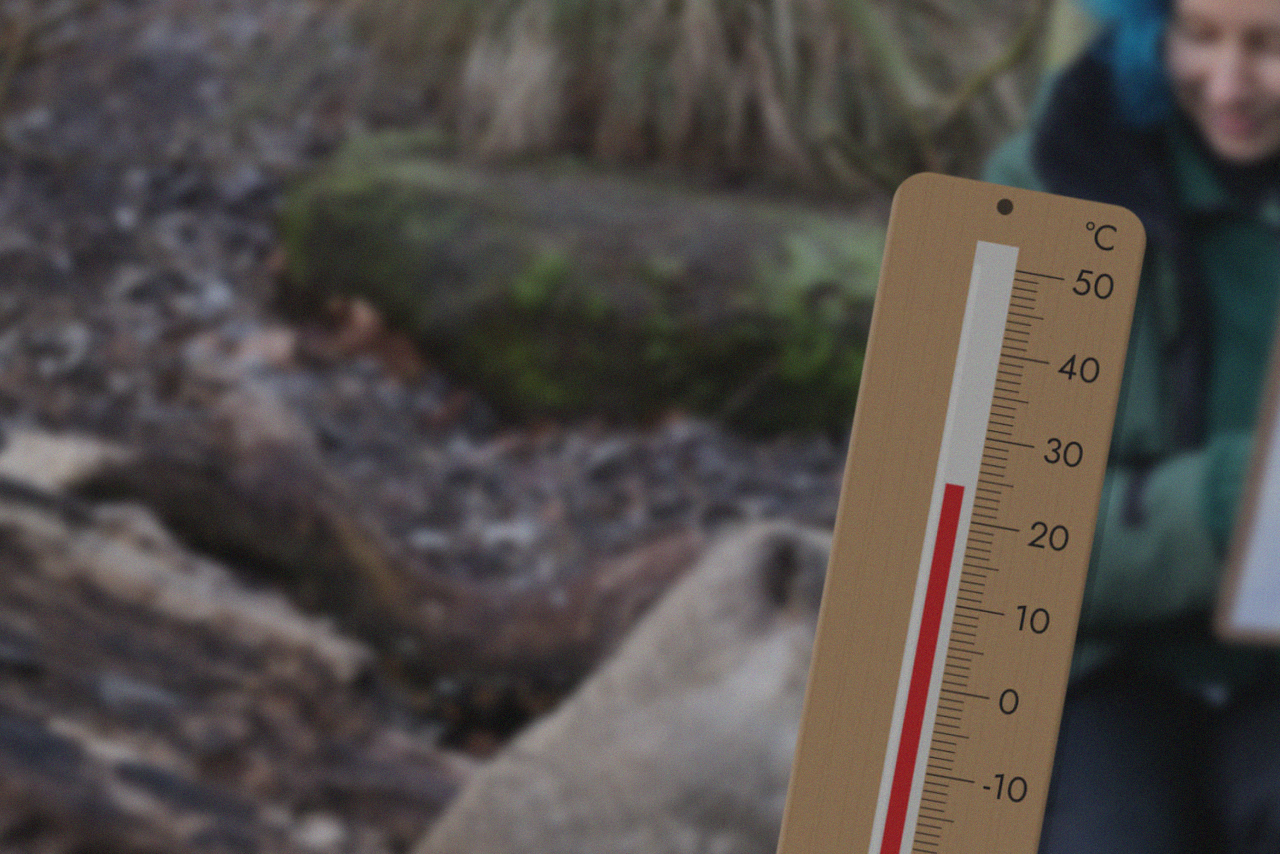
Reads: 24°C
